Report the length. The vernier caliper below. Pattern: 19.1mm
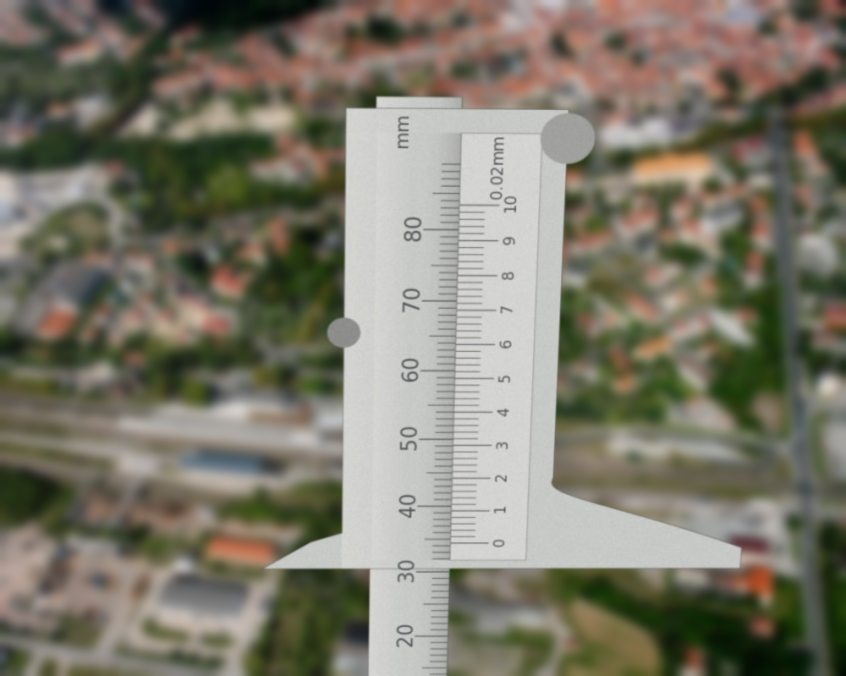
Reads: 34.4mm
